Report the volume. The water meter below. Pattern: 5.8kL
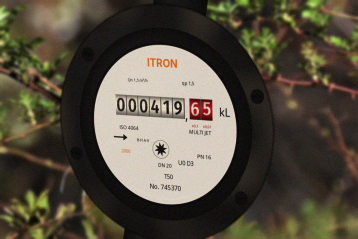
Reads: 419.65kL
